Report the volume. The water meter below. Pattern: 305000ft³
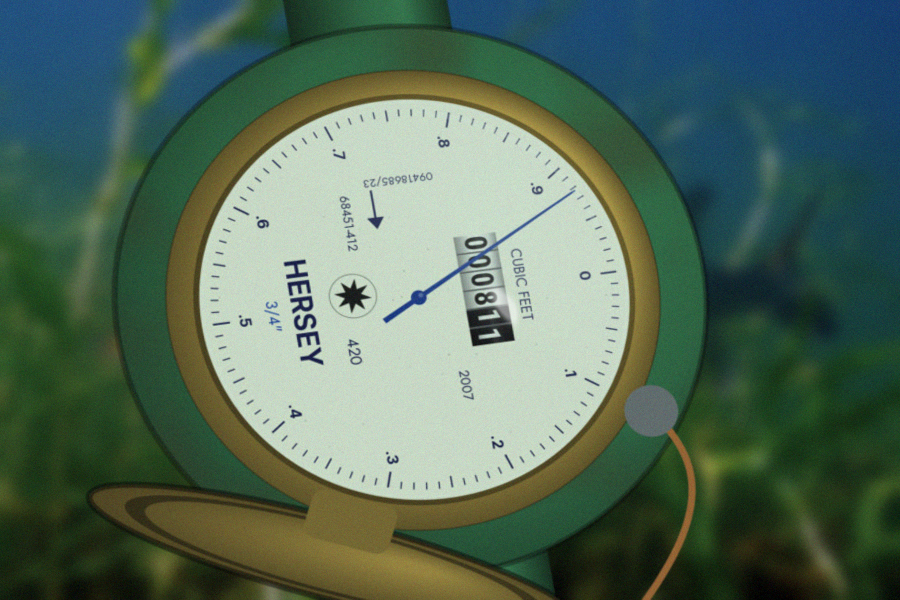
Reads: 810.92ft³
